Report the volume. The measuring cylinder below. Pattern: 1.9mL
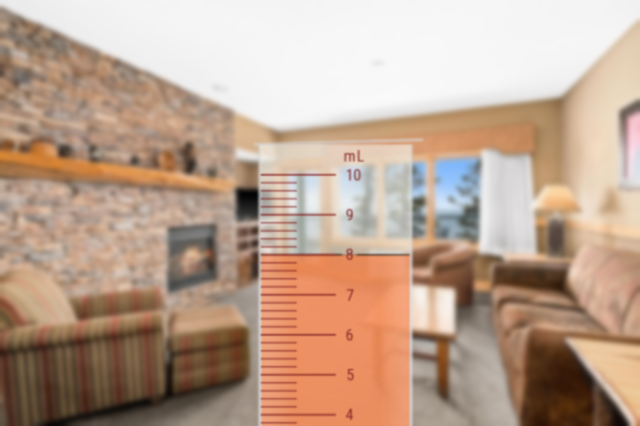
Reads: 8mL
